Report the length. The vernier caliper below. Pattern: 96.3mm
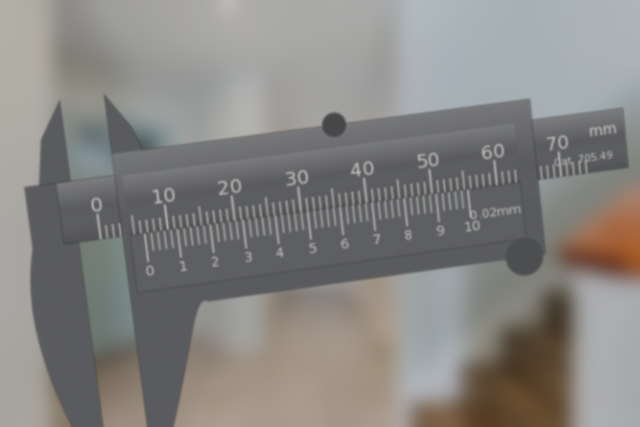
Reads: 6.5mm
